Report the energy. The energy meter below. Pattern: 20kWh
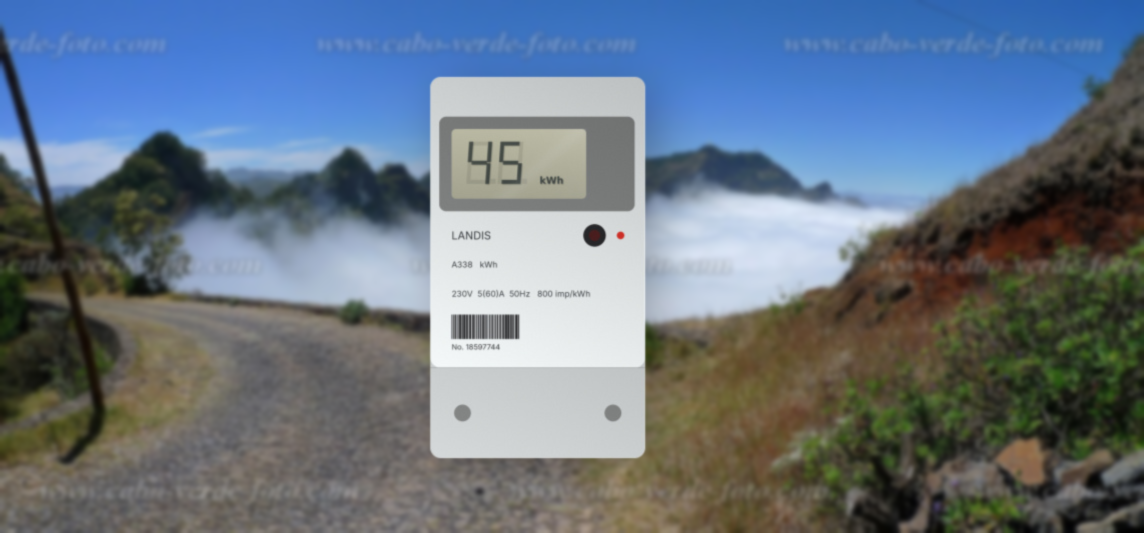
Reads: 45kWh
